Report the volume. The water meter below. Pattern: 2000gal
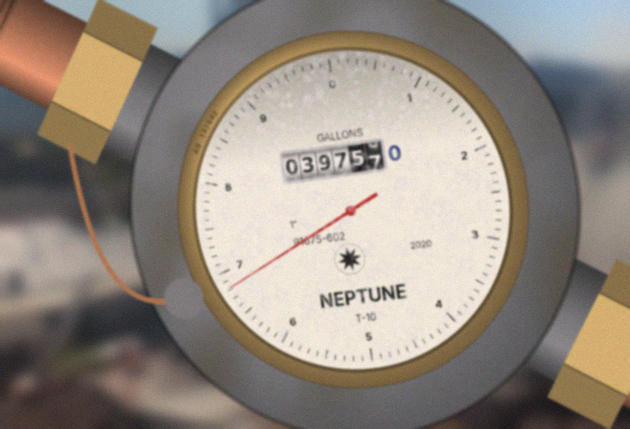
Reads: 397566.8gal
